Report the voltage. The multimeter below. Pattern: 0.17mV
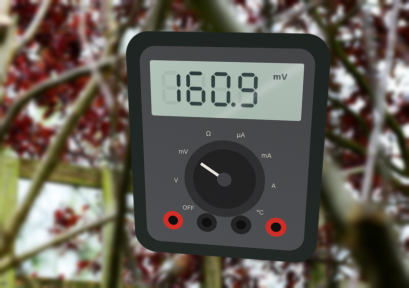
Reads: 160.9mV
